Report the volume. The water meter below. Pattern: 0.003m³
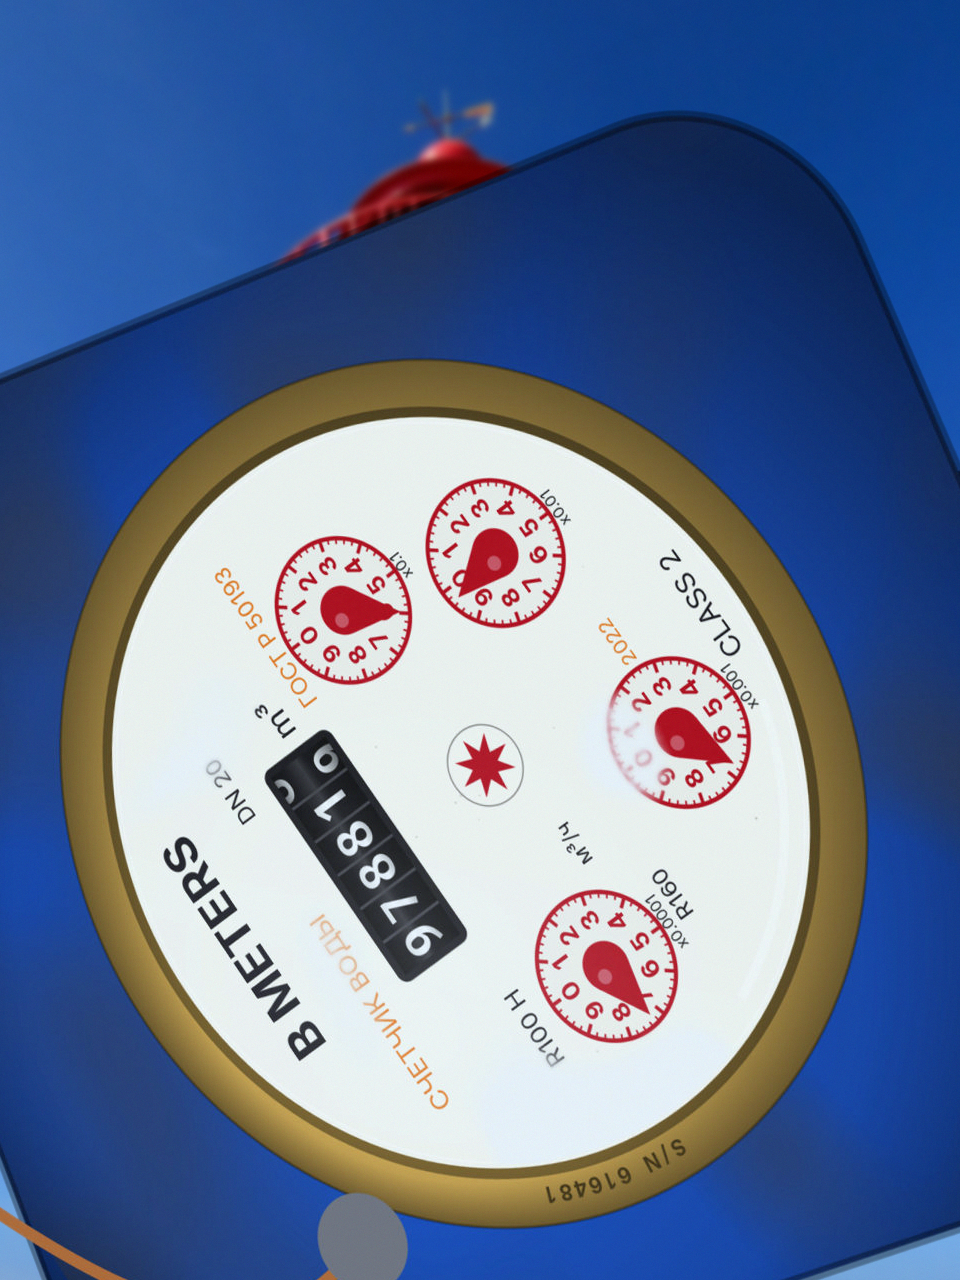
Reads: 978818.5967m³
